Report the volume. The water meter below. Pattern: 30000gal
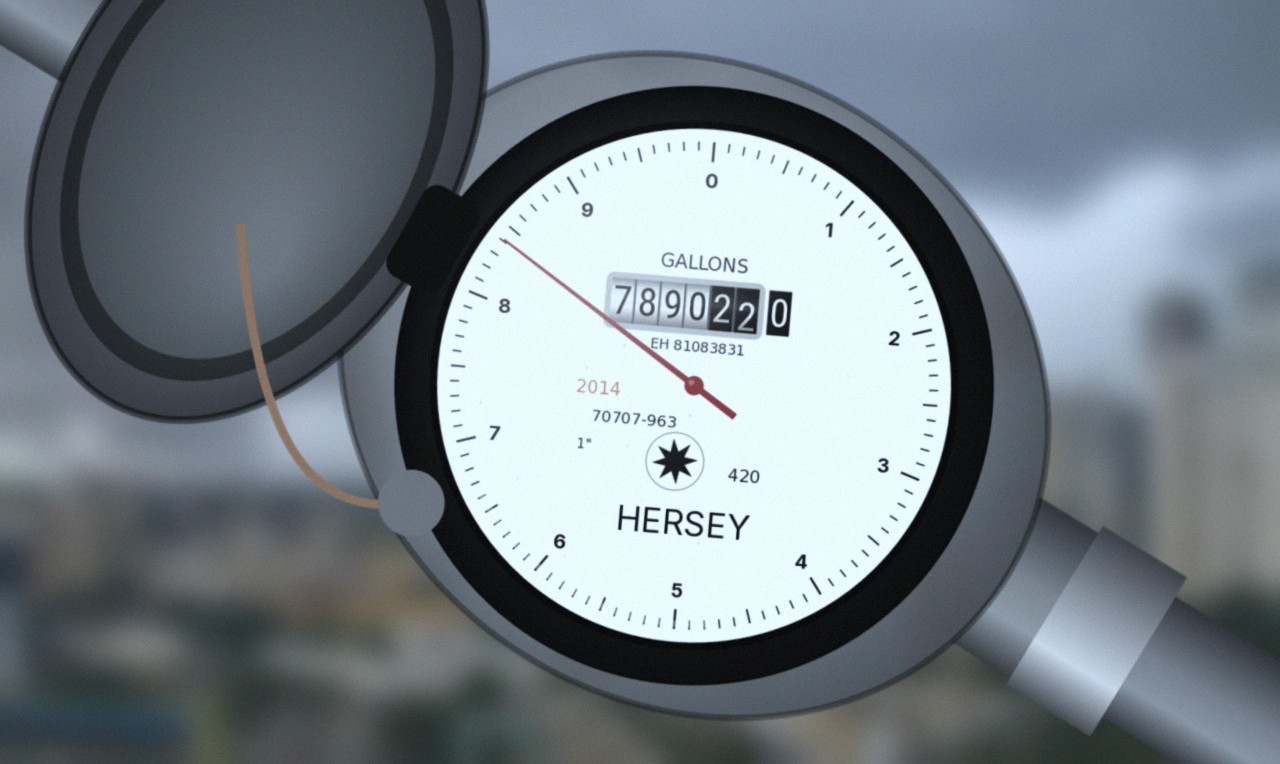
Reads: 7890218.4gal
